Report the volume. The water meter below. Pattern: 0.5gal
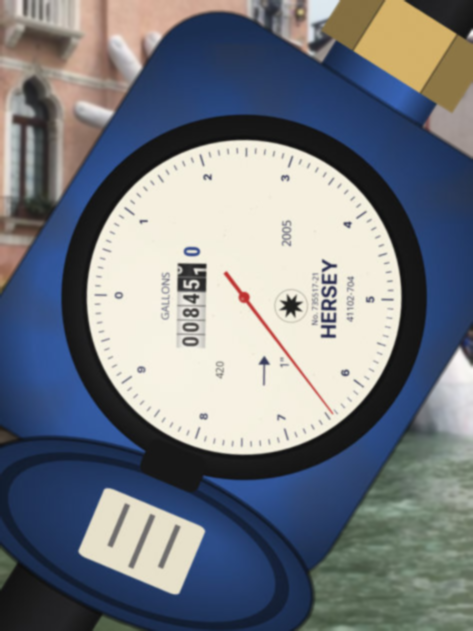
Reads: 84506.4gal
